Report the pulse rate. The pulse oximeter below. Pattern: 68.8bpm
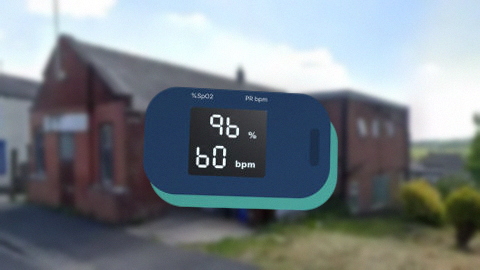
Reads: 60bpm
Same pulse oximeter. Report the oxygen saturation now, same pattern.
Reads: 96%
